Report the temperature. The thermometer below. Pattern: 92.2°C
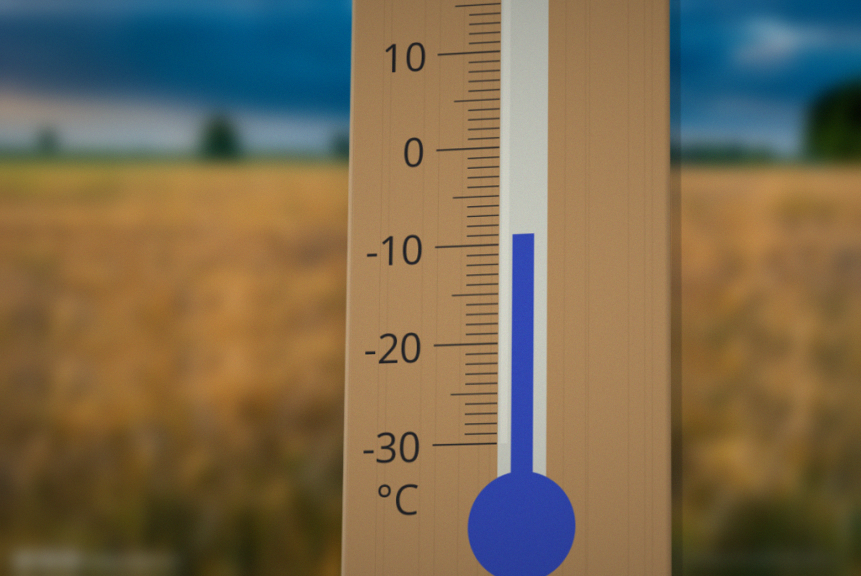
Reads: -9°C
